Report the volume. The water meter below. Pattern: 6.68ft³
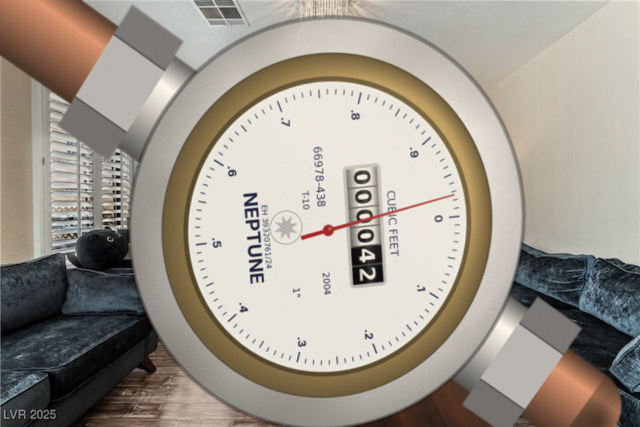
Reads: 41.97ft³
